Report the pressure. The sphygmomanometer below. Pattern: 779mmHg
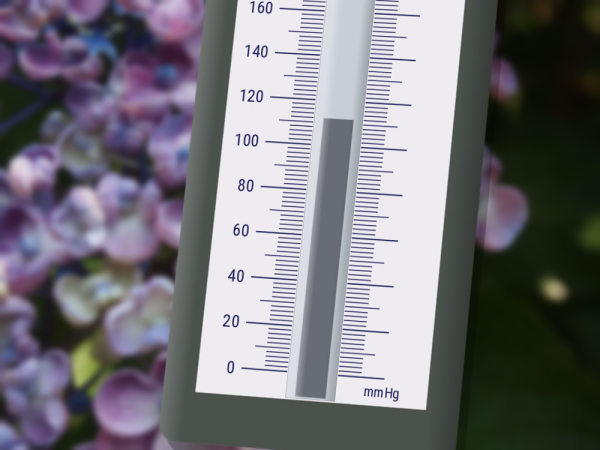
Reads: 112mmHg
